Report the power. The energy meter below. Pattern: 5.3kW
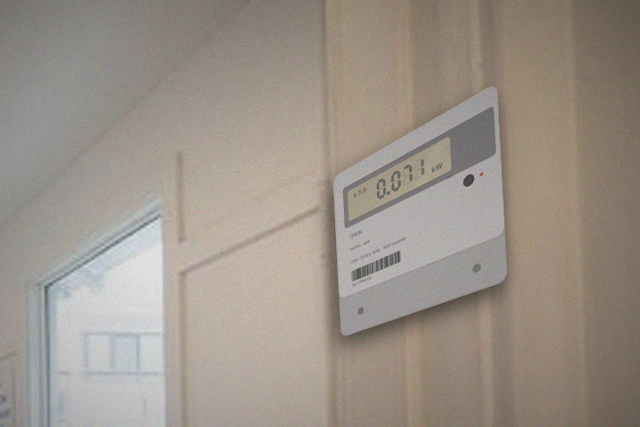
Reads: 0.071kW
